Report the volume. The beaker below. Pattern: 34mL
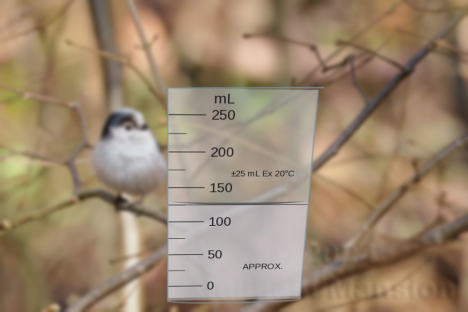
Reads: 125mL
